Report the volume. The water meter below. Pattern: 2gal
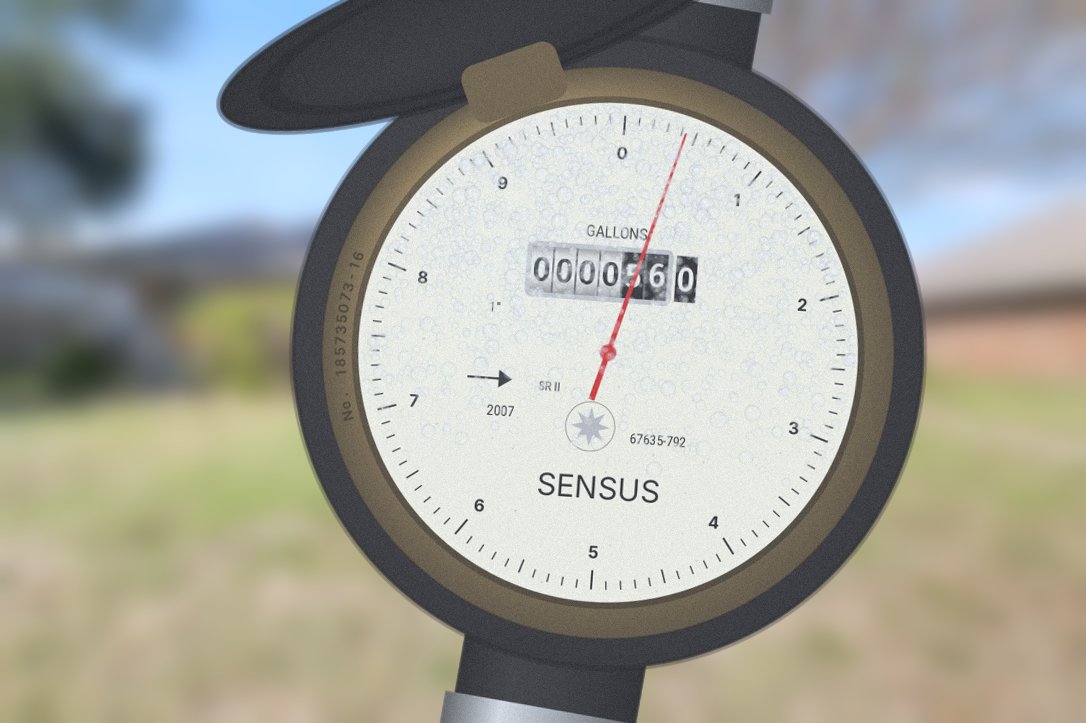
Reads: 560.4gal
